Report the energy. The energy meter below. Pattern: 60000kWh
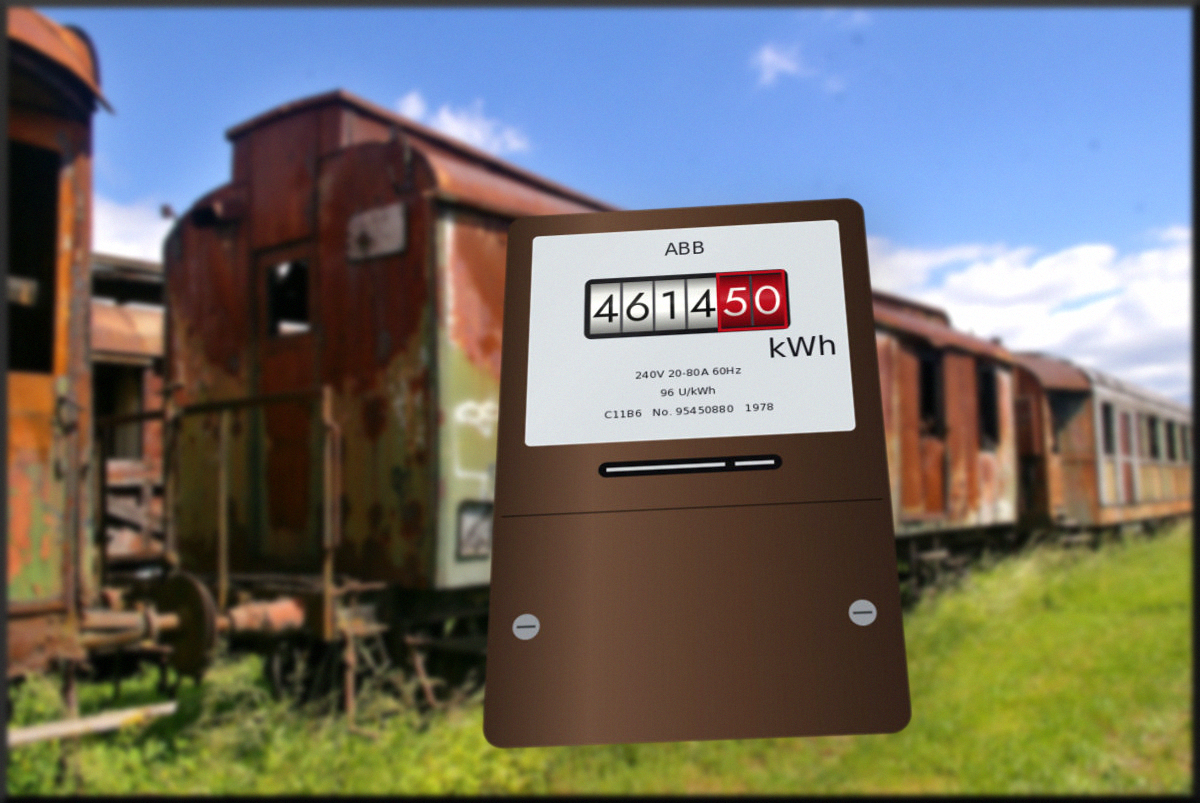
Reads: 4614.50kWh
